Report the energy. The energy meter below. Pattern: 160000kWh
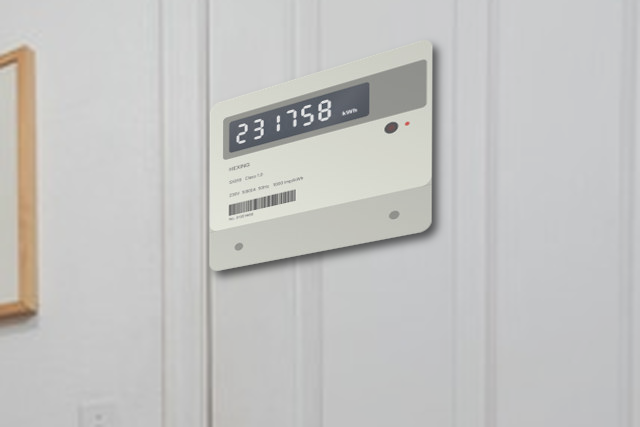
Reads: 231758kWh
